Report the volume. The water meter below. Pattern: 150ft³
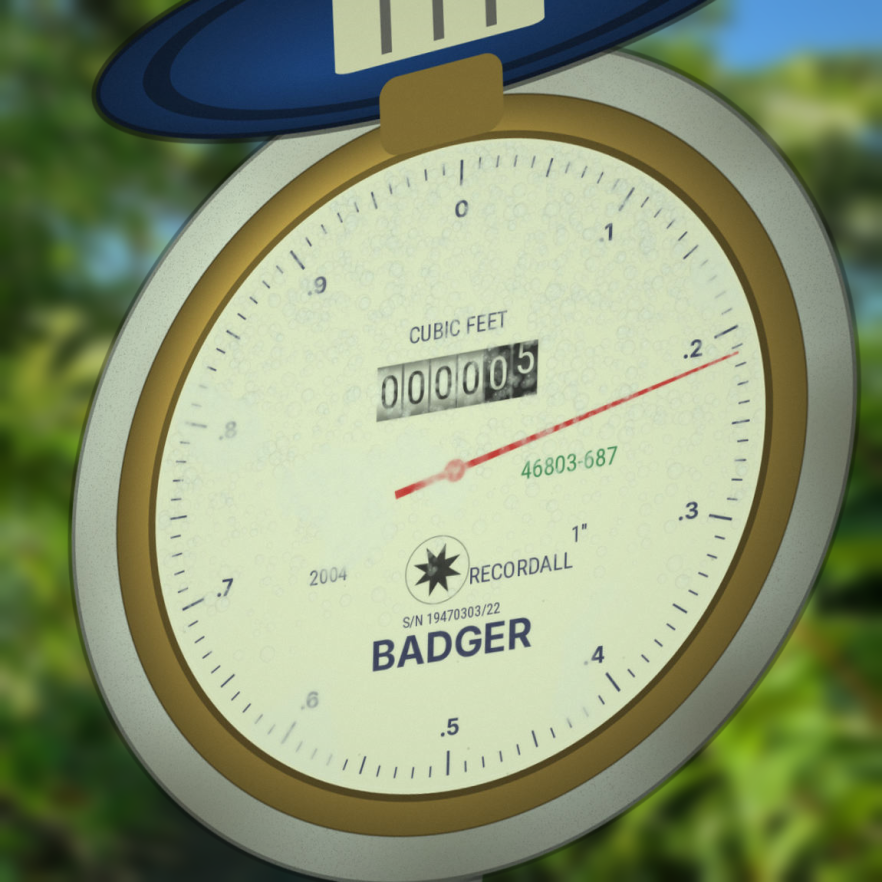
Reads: 5.21ft³
